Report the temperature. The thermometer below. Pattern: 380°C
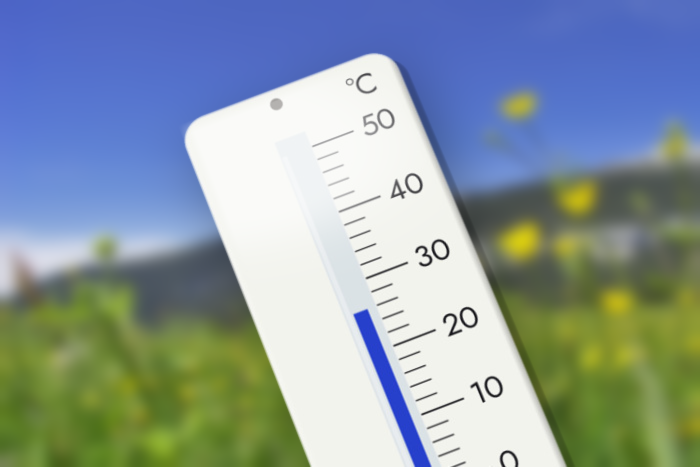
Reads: 26°C
